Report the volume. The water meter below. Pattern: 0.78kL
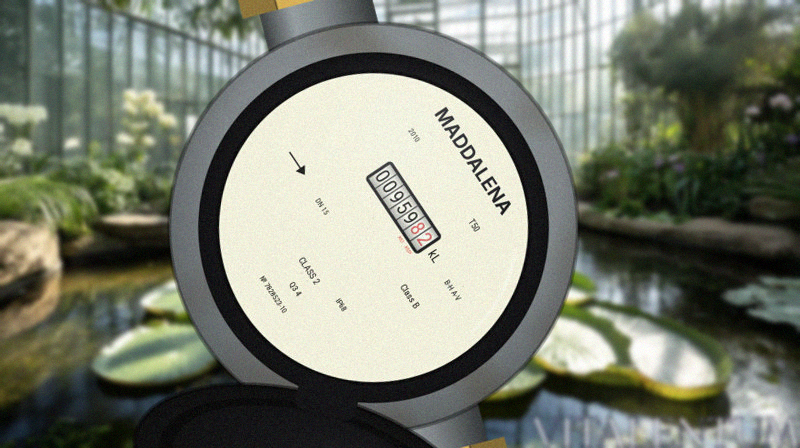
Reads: 959.82kL
